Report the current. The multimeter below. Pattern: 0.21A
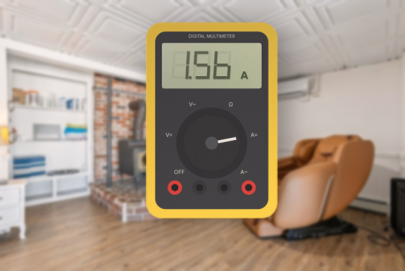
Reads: 1.56A
